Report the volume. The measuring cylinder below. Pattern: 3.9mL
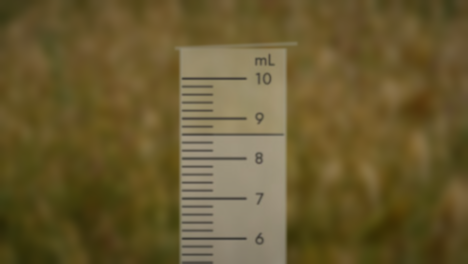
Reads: 8.6mL
